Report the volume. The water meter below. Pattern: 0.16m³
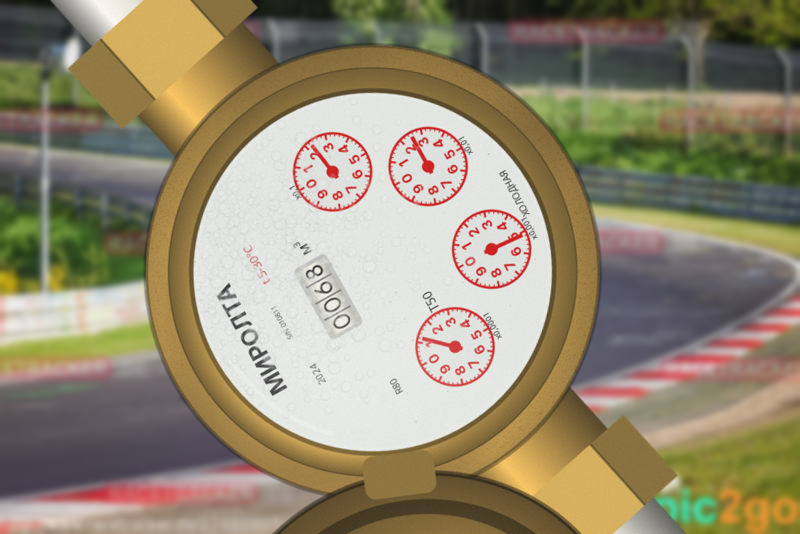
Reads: 68.2251m³
